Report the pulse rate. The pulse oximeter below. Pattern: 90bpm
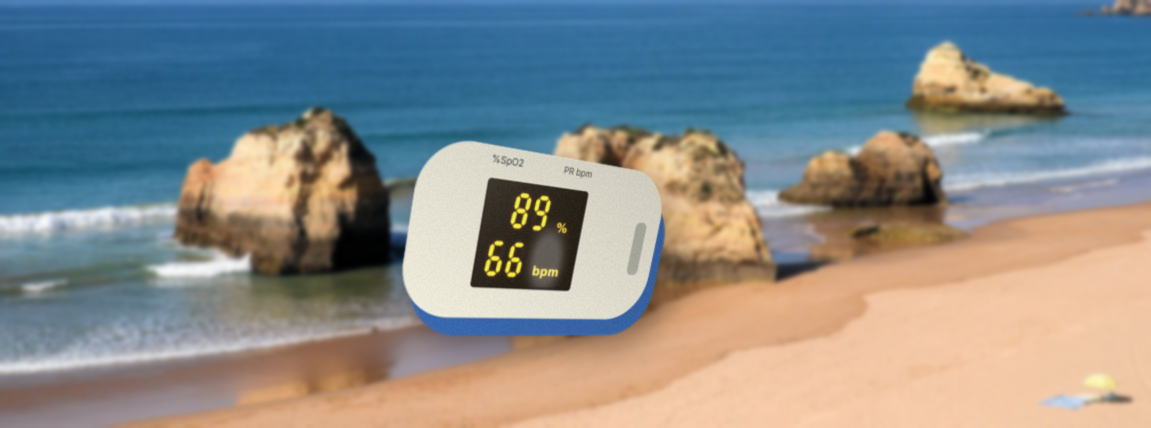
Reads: 66bpm
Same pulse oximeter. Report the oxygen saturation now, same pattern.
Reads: 89%
